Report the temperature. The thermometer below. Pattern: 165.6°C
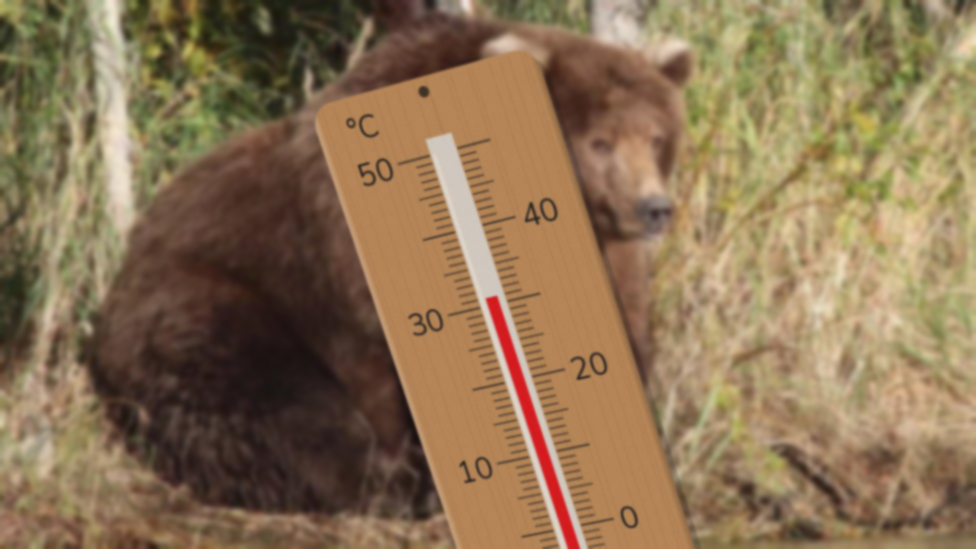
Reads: 31°C
